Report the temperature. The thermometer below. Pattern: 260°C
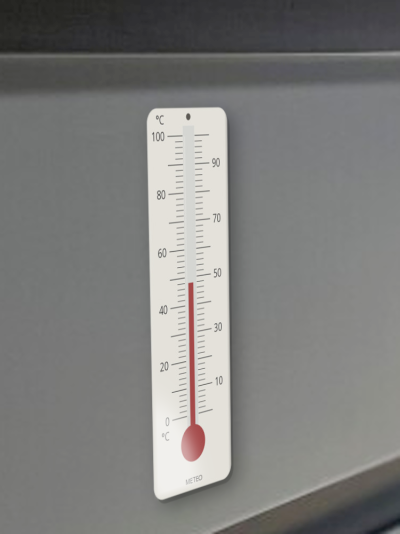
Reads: 48°C
